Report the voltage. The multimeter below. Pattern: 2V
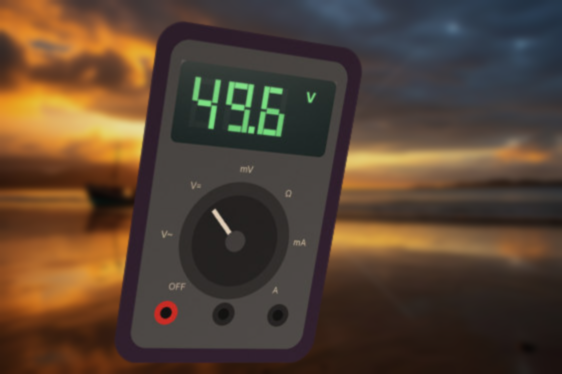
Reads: 49.6V
